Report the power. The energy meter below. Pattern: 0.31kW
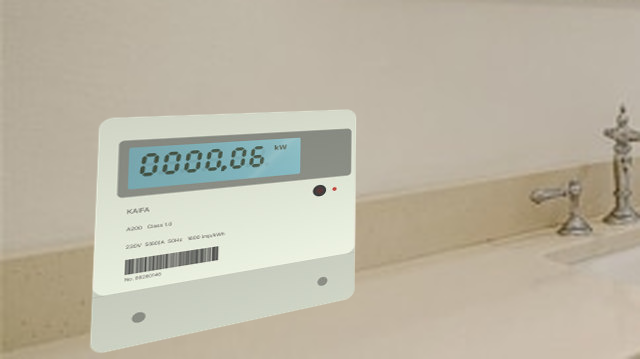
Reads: 0.06kW
